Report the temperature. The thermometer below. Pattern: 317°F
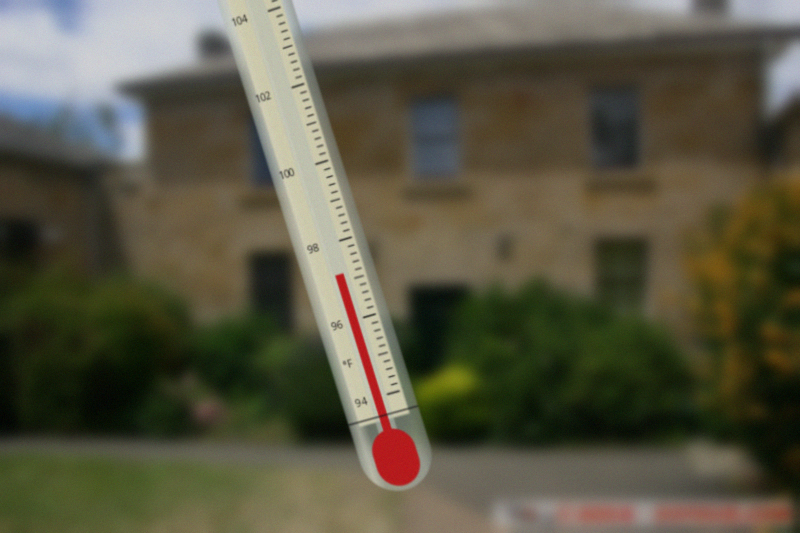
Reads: 97.2°F
